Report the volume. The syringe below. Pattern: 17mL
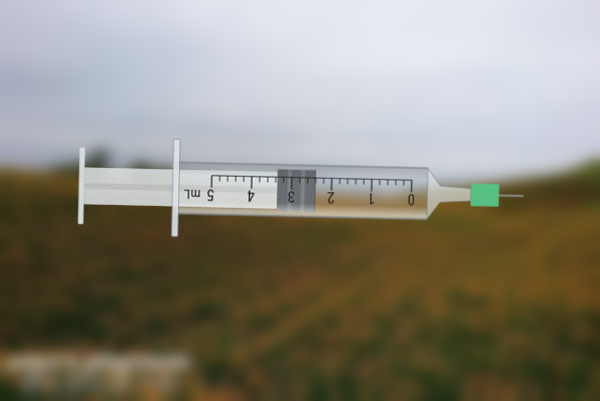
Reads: 2.4mL
